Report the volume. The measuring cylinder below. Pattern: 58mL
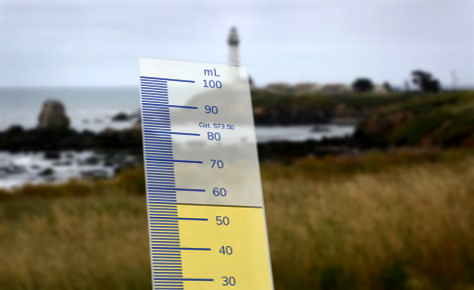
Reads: 55mL
